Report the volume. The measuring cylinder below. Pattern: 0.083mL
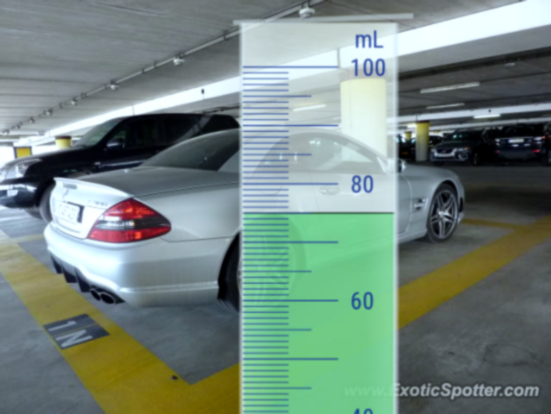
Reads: 75mL
